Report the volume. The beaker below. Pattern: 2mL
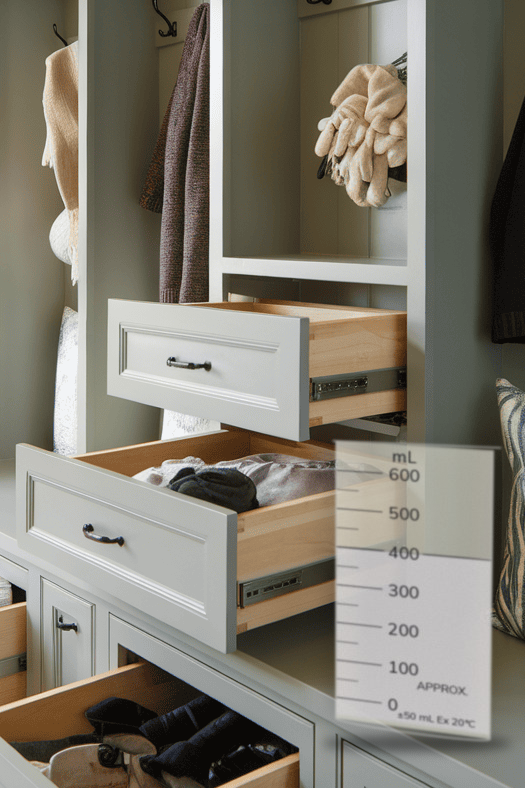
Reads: 400mL
